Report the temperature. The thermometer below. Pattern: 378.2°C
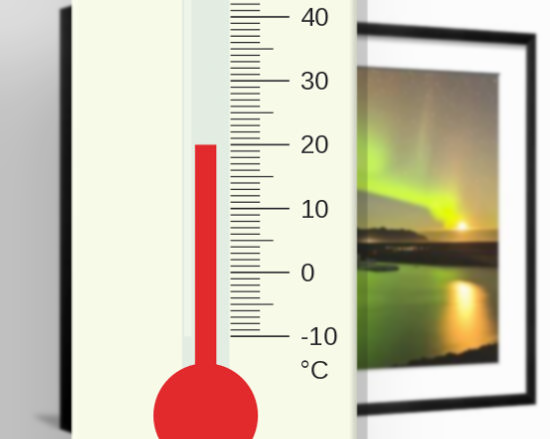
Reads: 20°C
